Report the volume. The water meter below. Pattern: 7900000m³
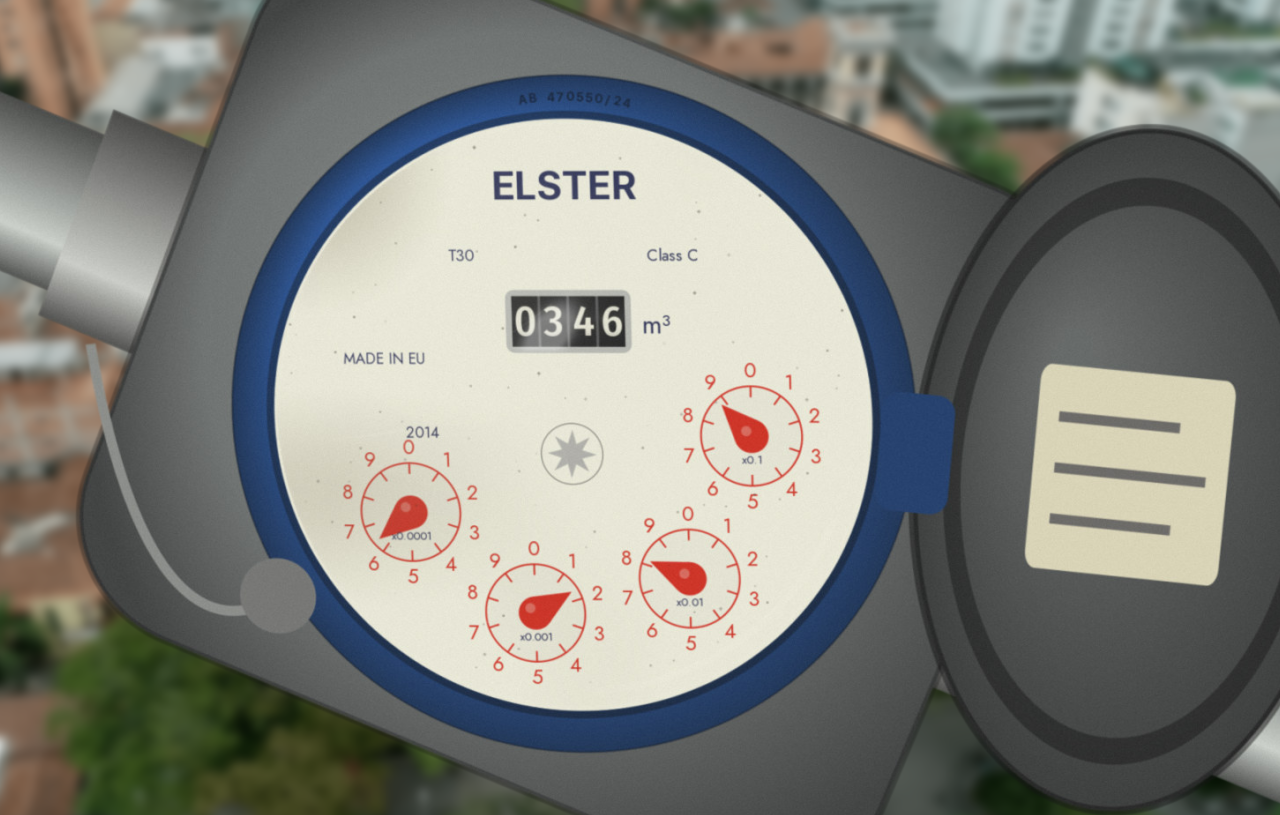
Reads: 346.8816m³
